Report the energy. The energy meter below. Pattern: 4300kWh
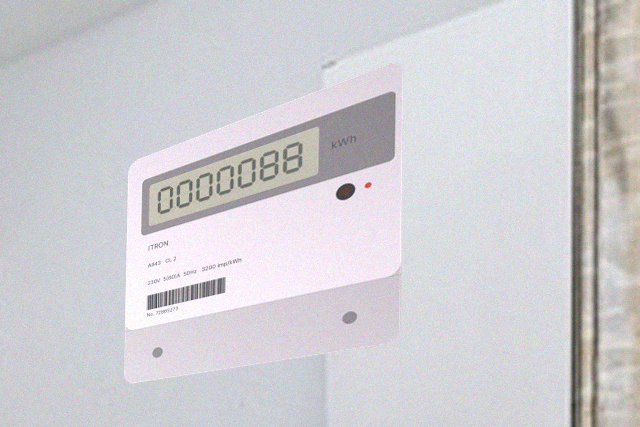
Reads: 88kWh
